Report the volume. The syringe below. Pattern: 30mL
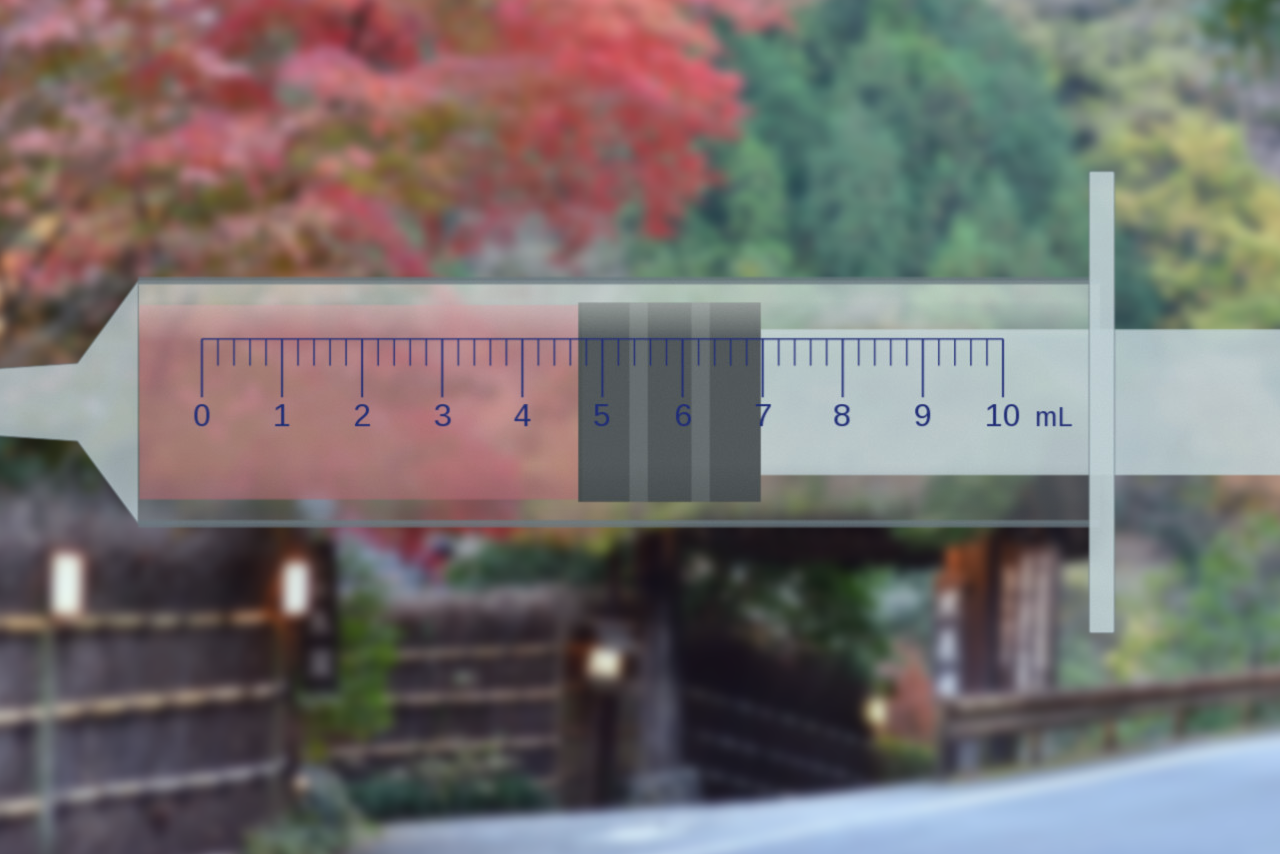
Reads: 4.7mL
